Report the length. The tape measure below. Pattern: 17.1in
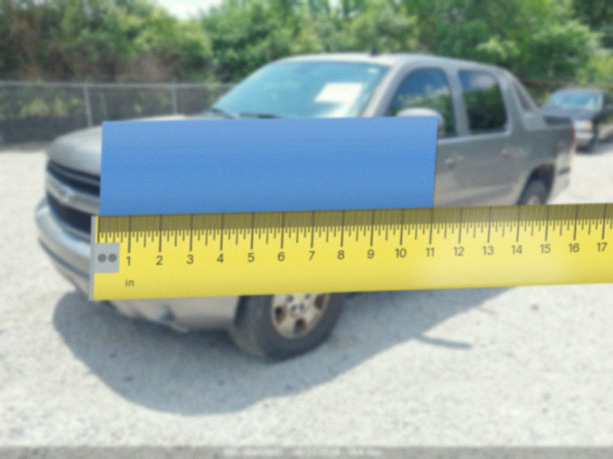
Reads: 11in
